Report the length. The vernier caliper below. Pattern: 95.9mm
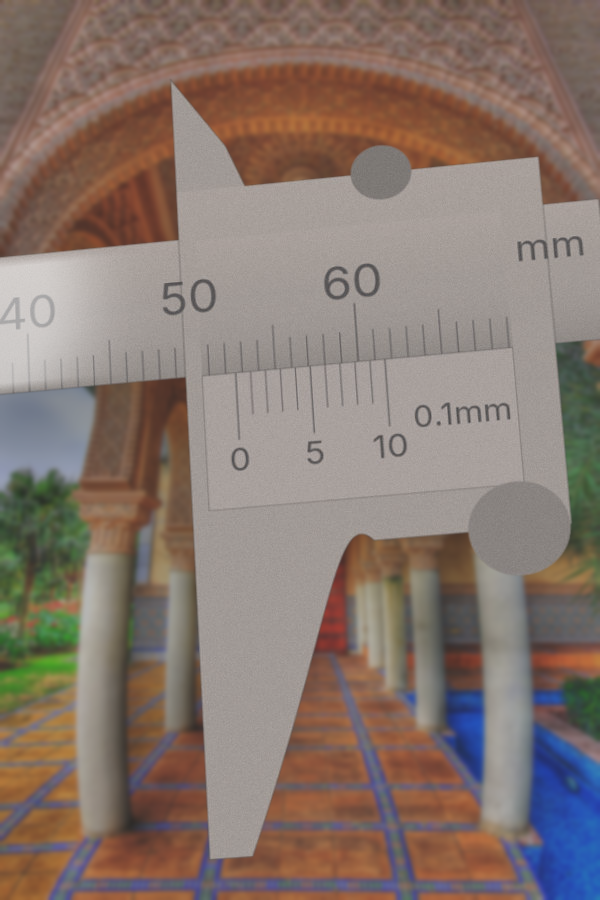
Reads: 52.6mm
